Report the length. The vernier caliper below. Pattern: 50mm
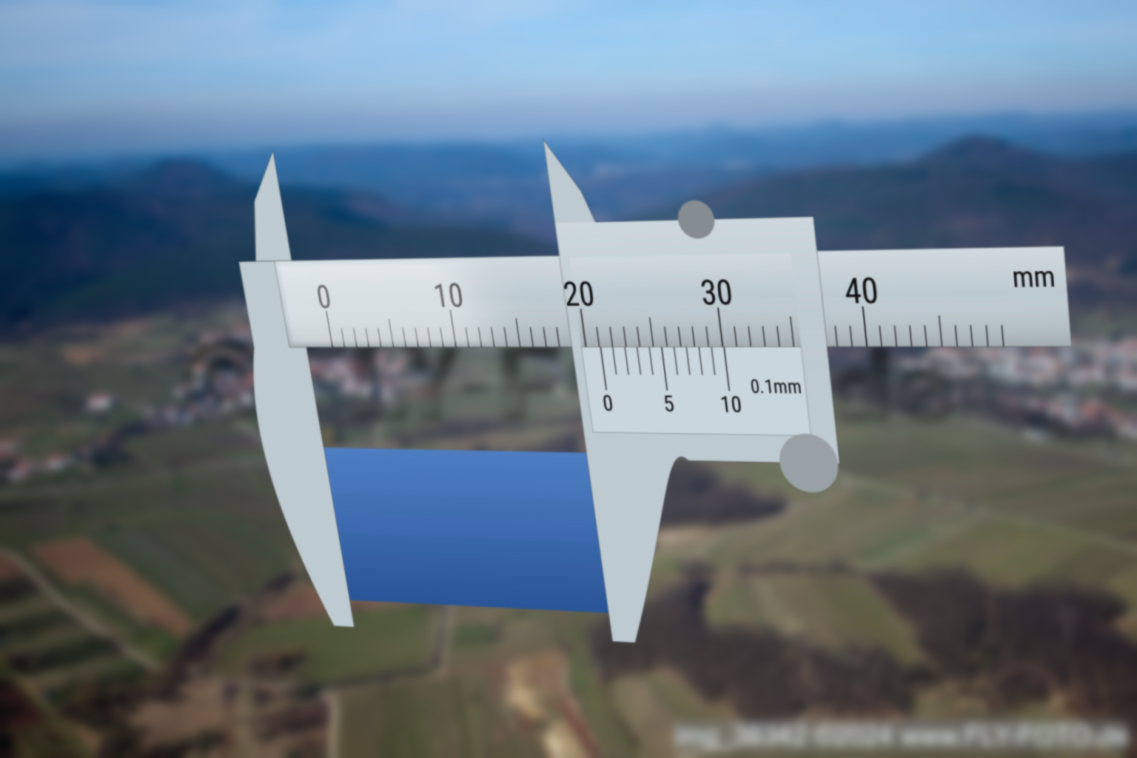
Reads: 21.1mm
